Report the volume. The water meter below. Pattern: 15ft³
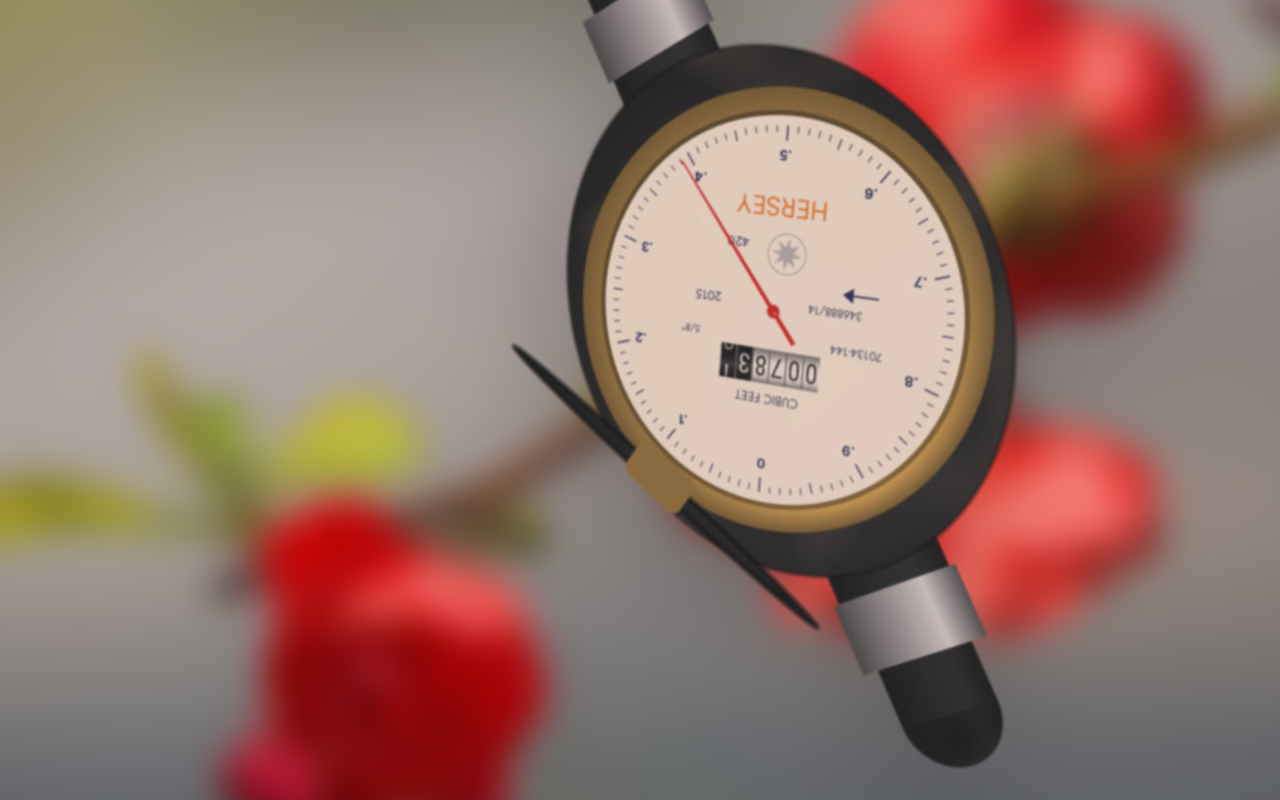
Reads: 7831.39ft³
